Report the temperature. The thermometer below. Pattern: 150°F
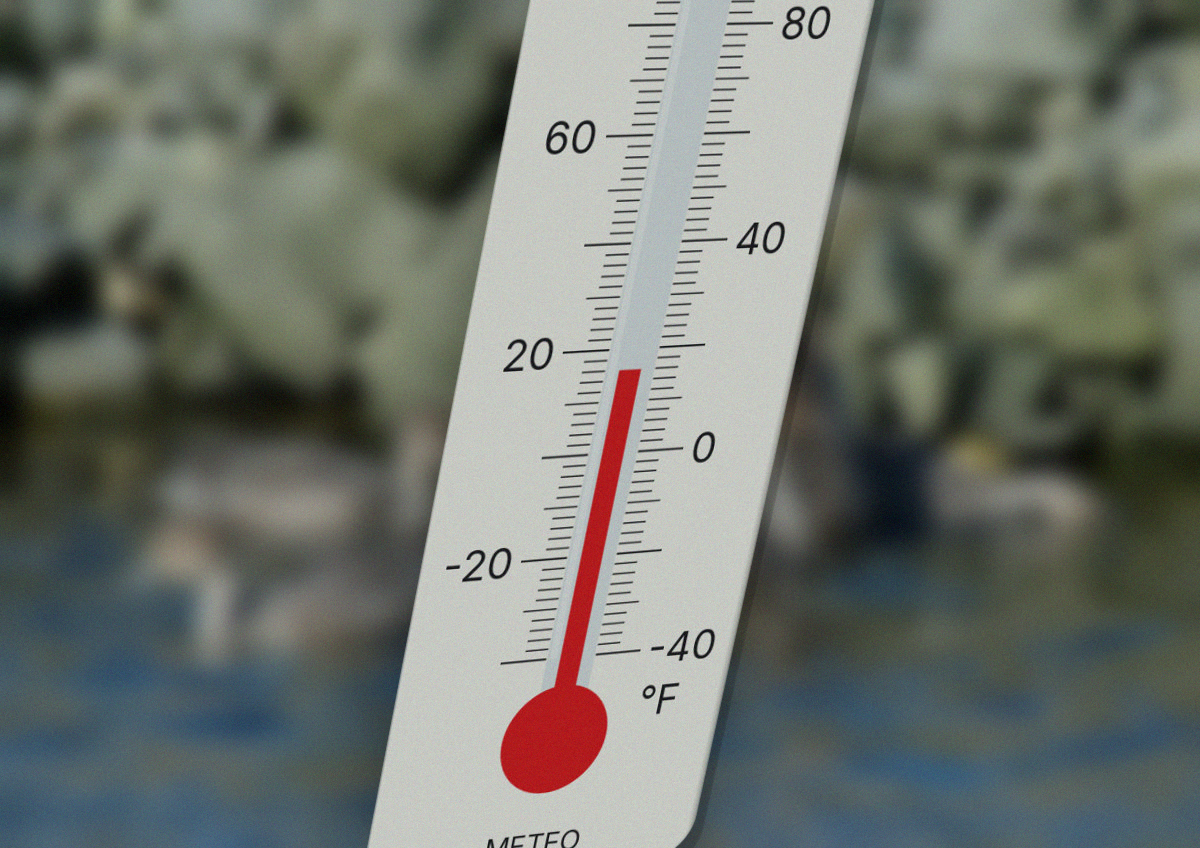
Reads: 16°F
